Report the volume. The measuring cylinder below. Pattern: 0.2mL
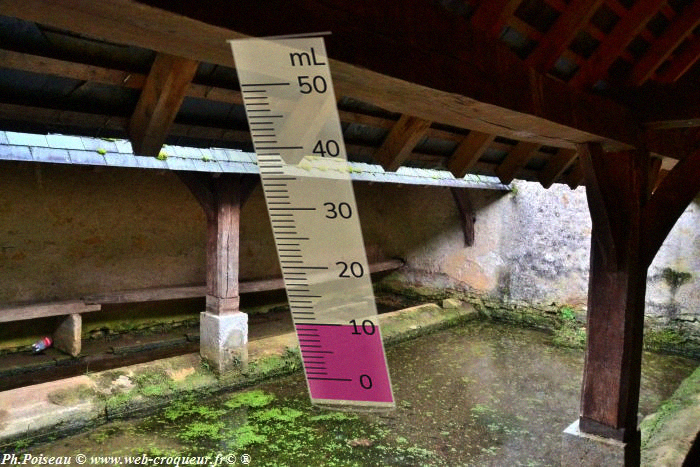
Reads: 10mL
